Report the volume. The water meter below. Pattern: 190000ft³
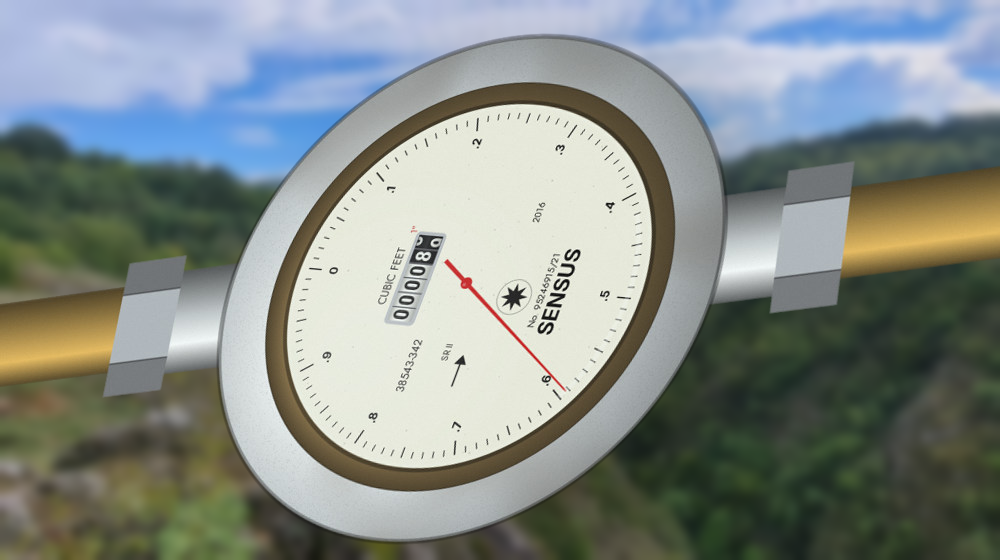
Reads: 88.59ft³
